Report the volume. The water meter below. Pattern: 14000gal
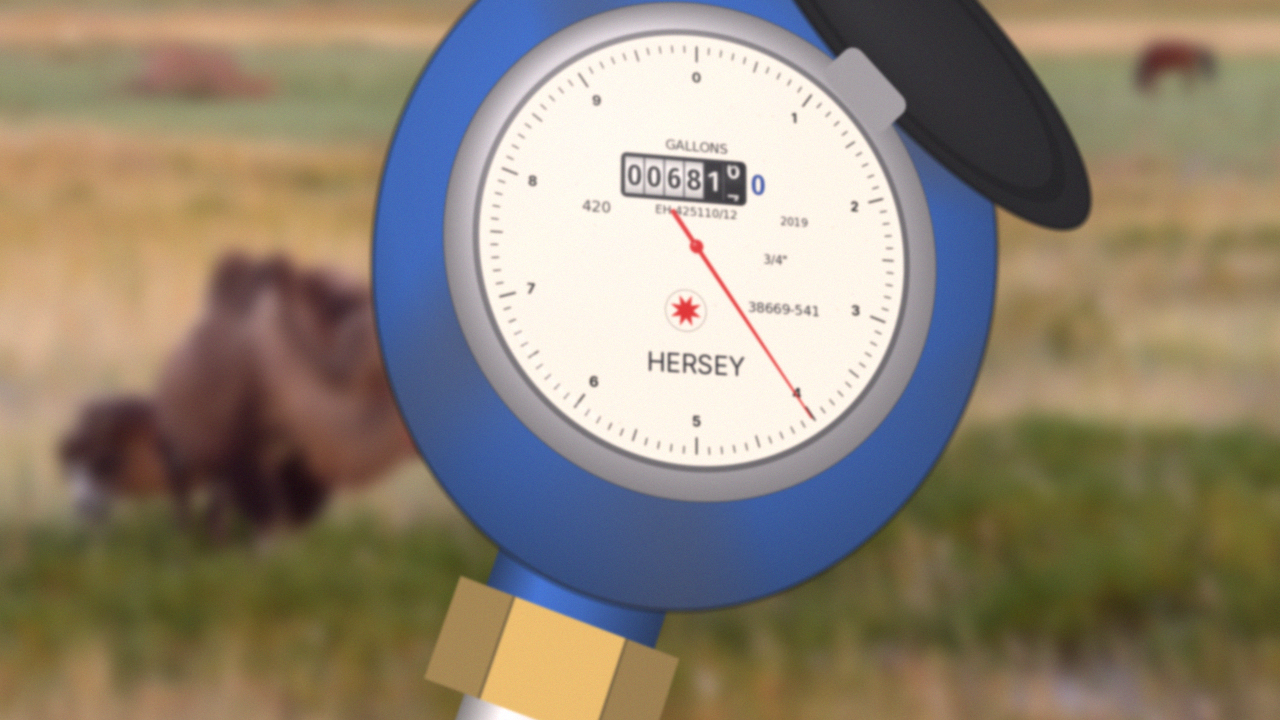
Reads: 68164.0gal
